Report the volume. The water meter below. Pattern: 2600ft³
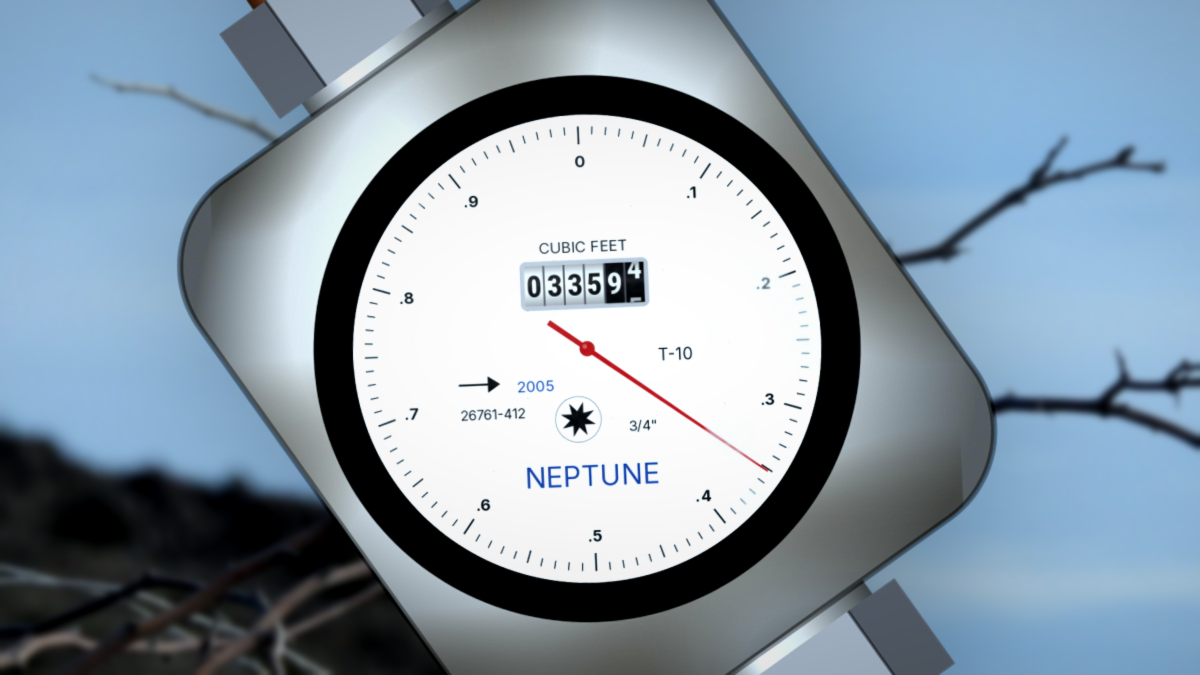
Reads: 33594.35ft³
